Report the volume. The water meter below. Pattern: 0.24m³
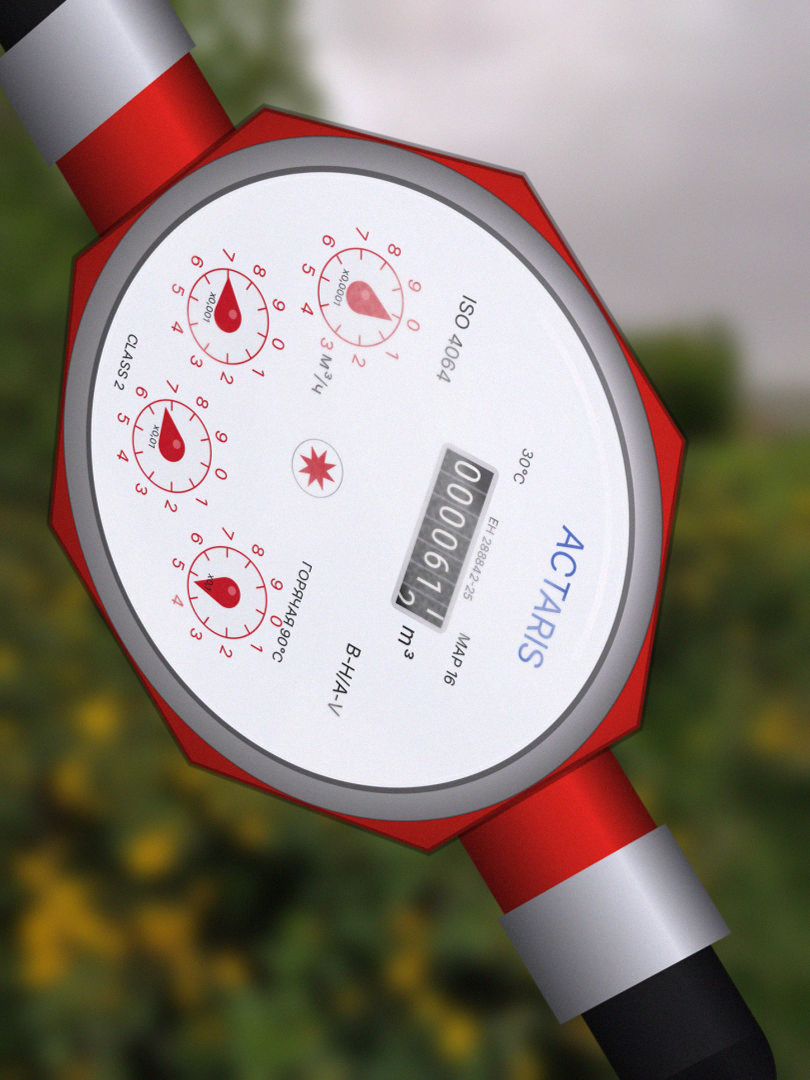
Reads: 611.4670m³
